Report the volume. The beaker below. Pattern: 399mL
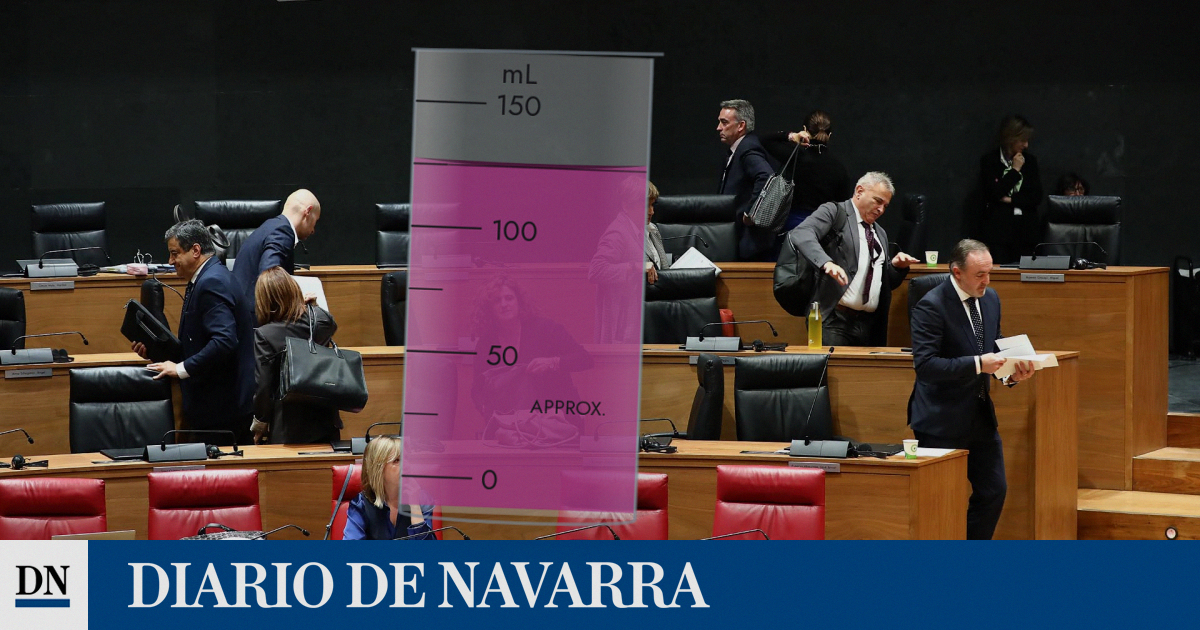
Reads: 125mL
